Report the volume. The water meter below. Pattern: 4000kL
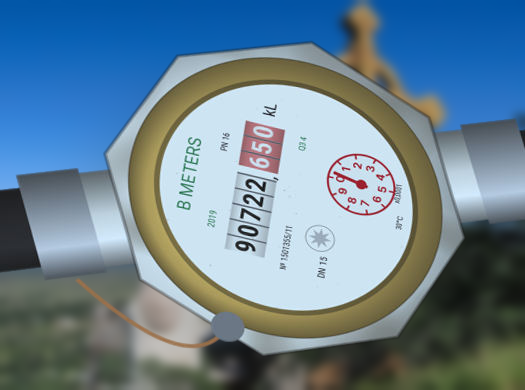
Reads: 90722.6500kL
